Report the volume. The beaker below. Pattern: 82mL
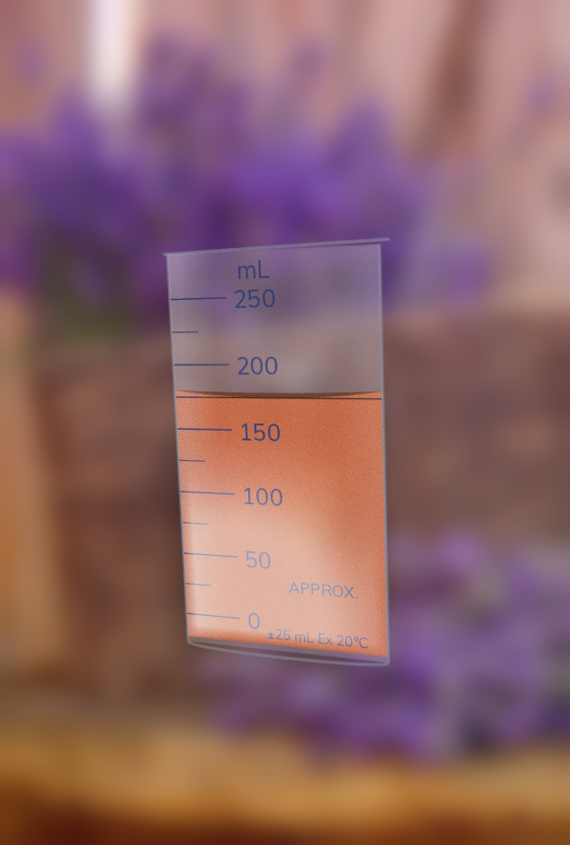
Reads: 175mL
